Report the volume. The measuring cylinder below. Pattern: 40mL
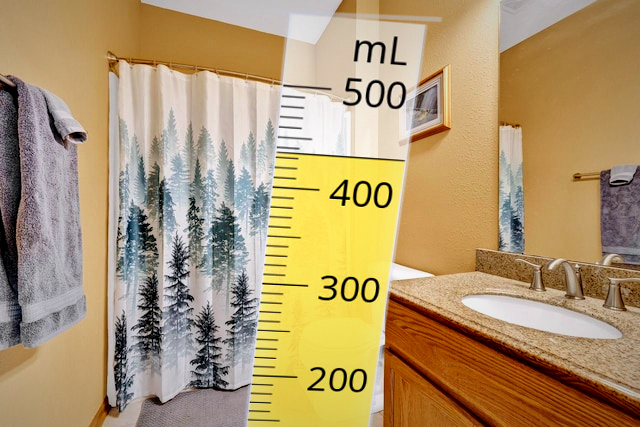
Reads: 435mL
